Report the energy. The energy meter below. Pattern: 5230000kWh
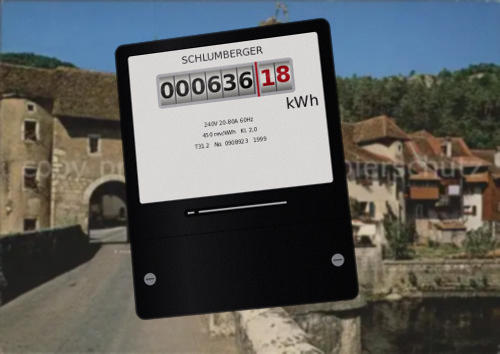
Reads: 636.18kWh
